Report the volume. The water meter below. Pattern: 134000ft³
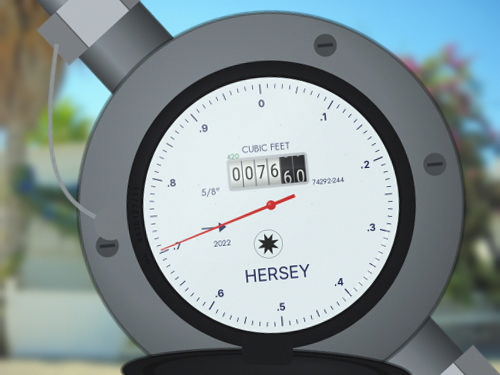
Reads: 7659.70ft³
